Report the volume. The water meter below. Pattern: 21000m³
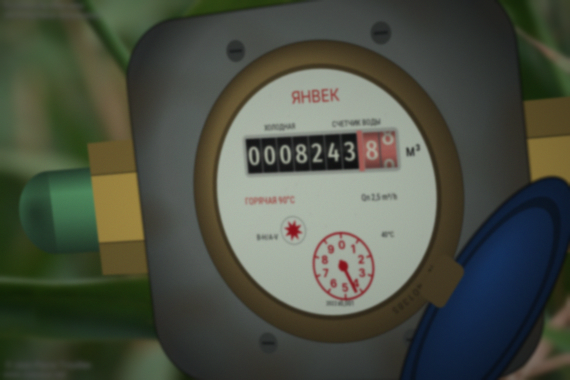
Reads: 8243.884m³
